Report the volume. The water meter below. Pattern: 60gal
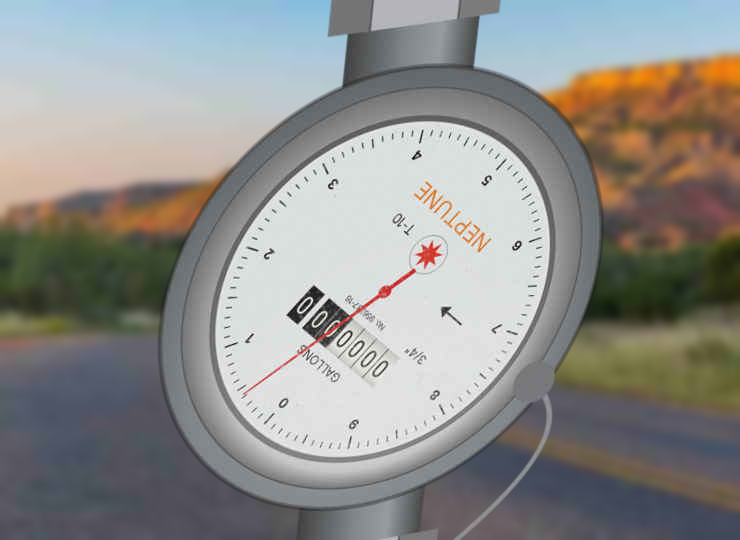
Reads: 0.4gal
